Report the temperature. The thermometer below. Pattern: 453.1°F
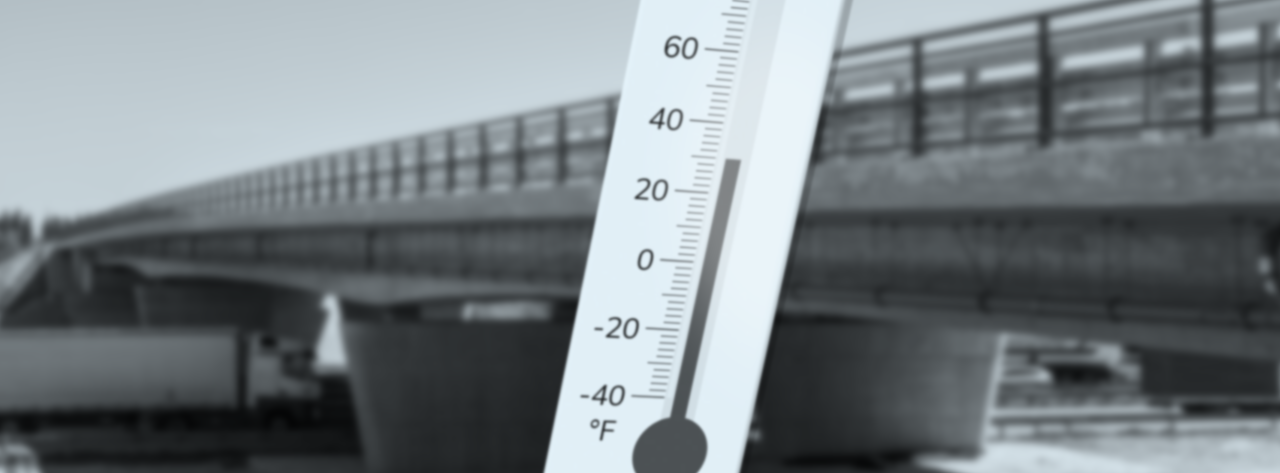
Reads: 30°F
